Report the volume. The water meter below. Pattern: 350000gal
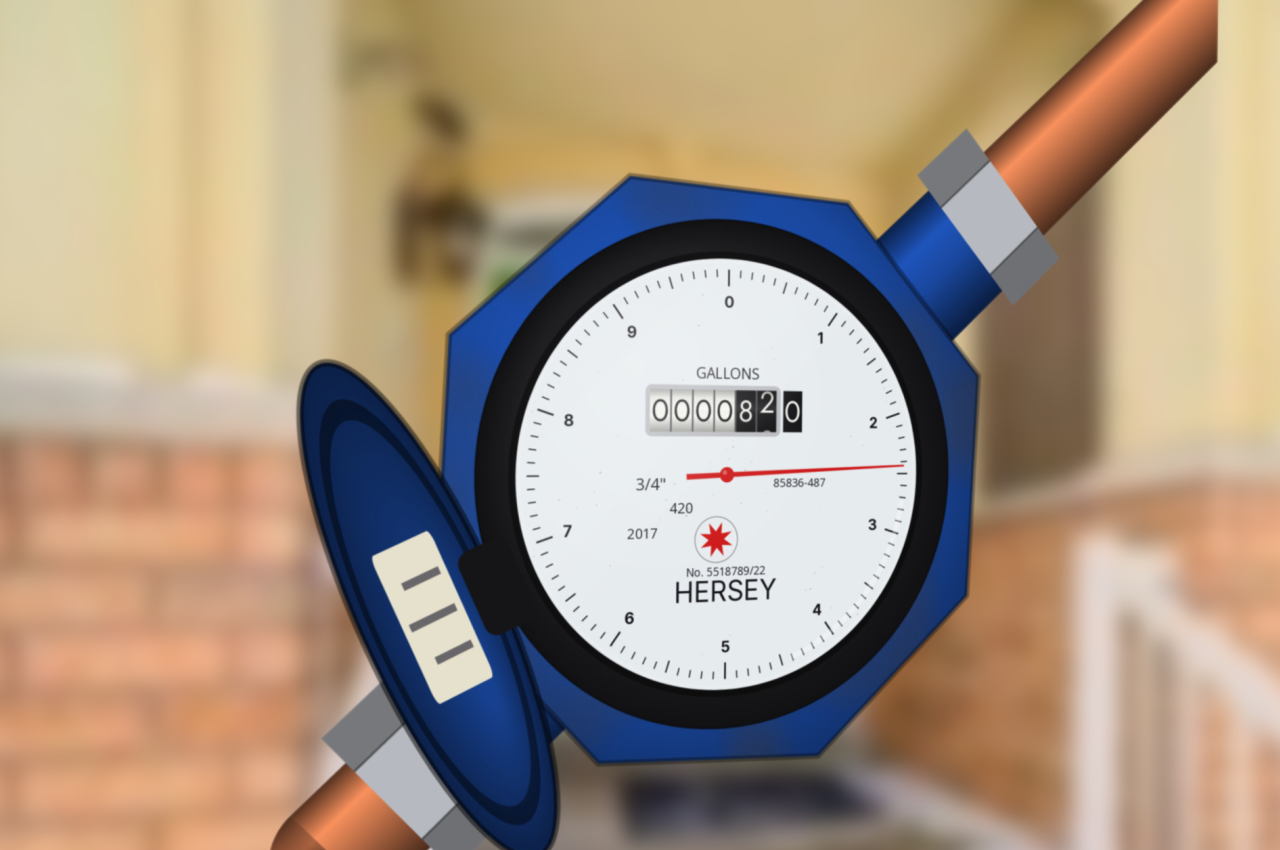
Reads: 822.4gal
